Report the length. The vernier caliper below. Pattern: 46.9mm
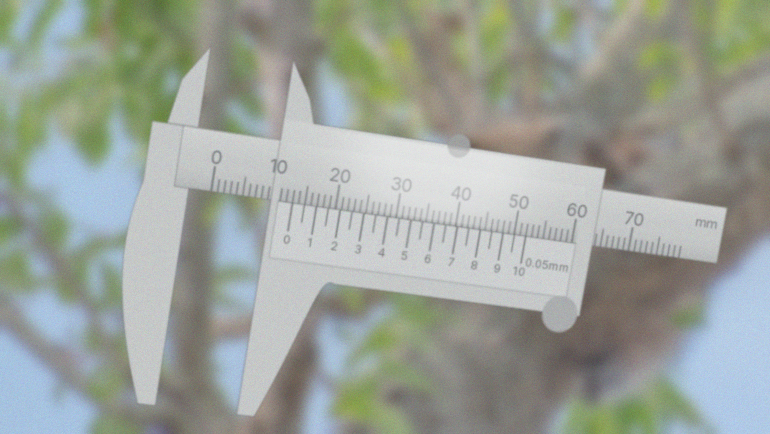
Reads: 13.0mm
